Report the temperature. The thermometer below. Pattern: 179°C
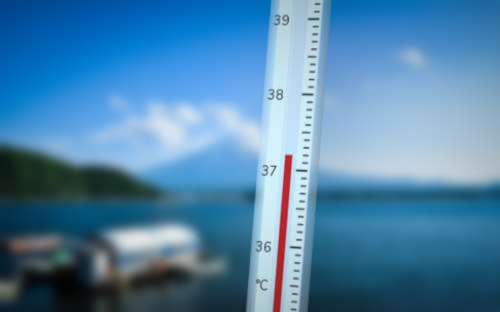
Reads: 37.2°C
